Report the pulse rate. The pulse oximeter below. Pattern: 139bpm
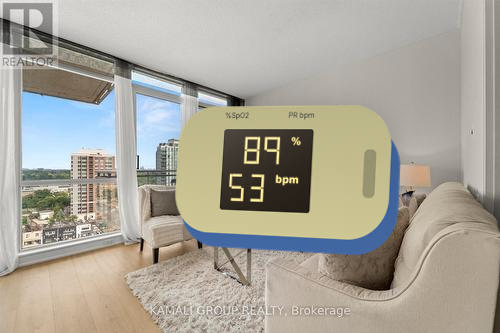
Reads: 53bpm
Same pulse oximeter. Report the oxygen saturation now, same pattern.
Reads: 89%
